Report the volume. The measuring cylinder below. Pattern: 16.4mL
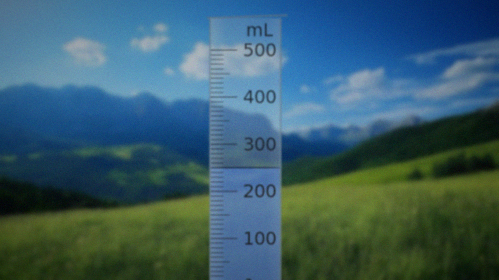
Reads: 250mL
